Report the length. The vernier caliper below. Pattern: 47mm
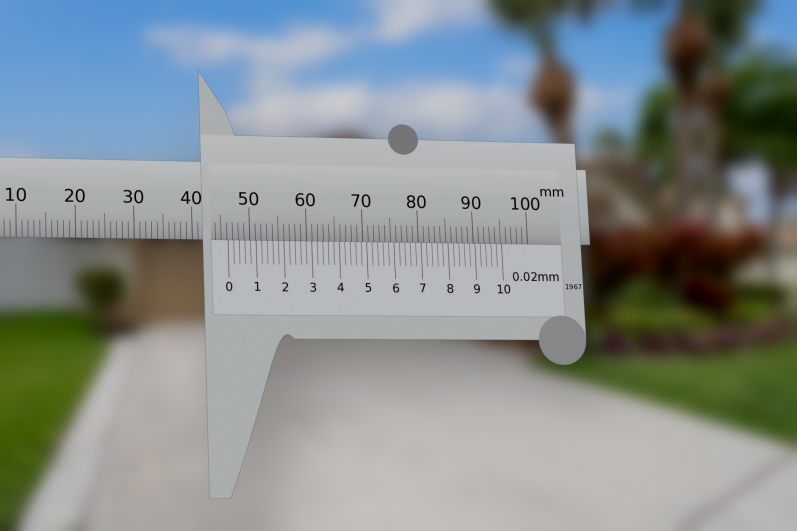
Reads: 46.2mm
